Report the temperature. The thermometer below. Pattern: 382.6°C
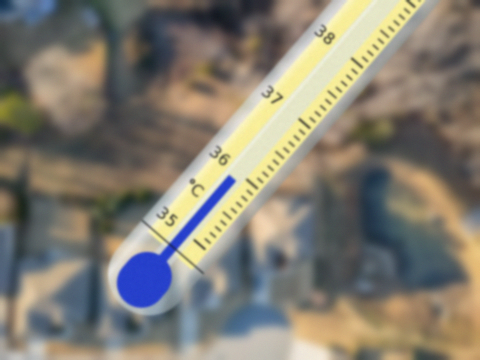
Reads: 35.9°C
